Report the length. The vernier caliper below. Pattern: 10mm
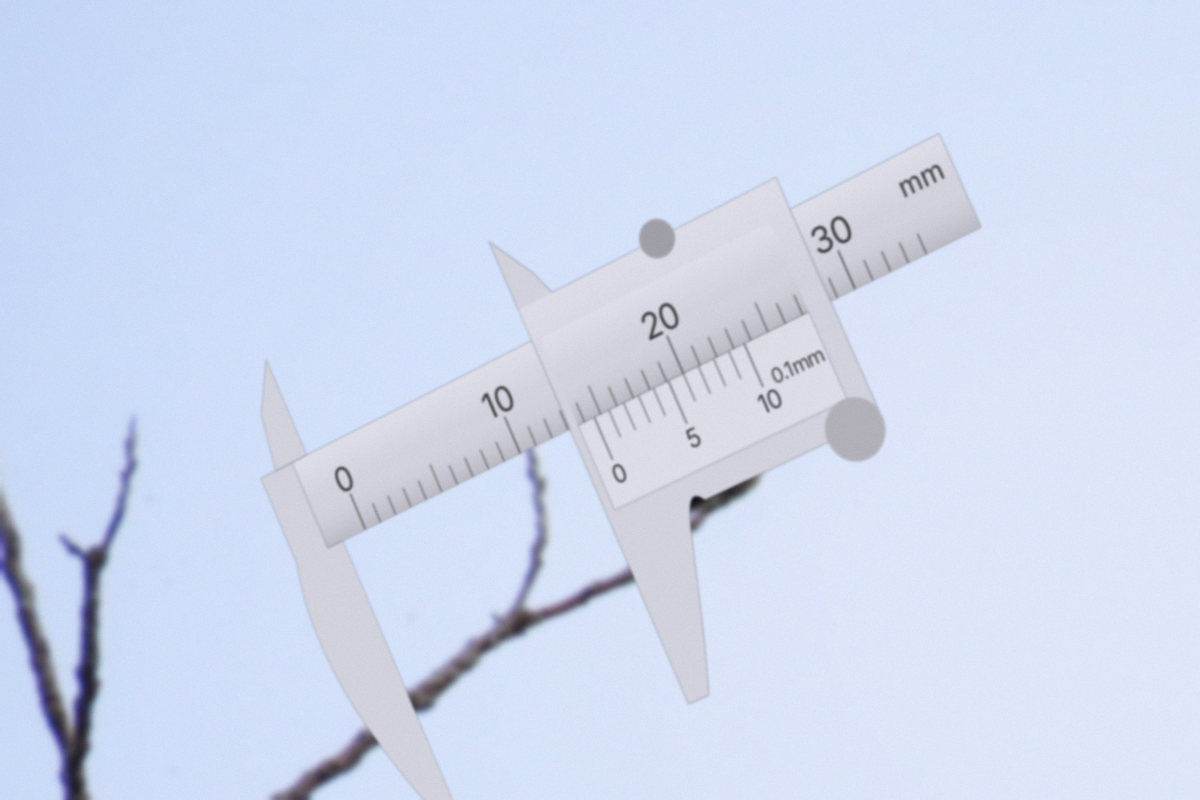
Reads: 14.6mm
